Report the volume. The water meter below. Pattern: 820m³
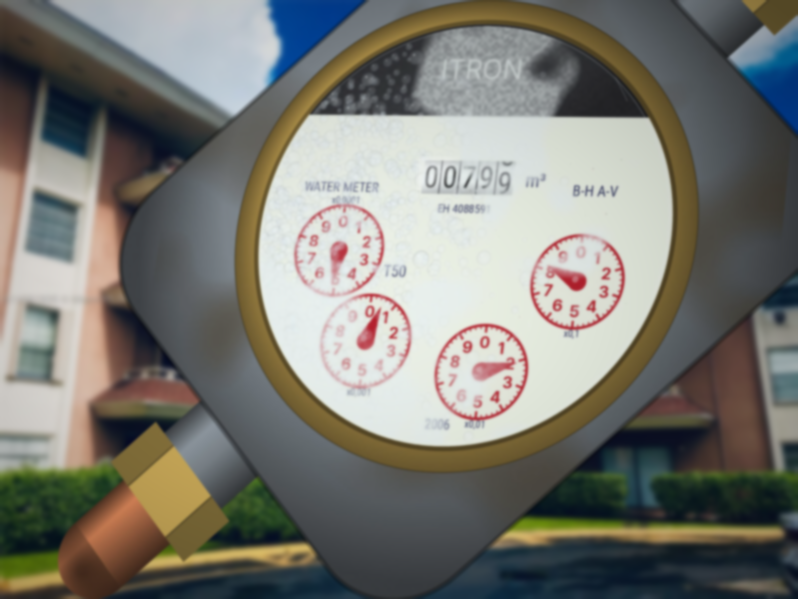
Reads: 798.8205m³
